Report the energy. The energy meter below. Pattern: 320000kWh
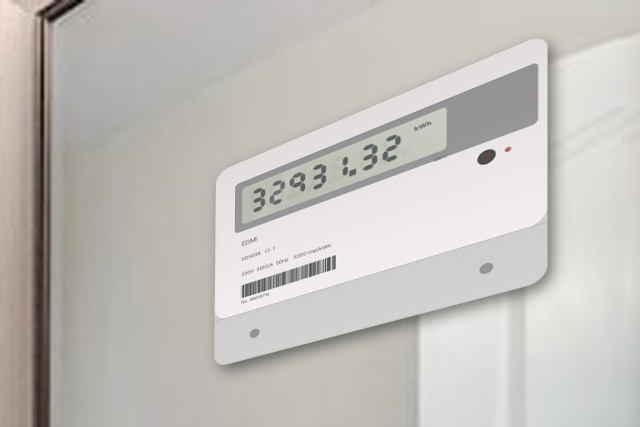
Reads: 32931.32kWh
